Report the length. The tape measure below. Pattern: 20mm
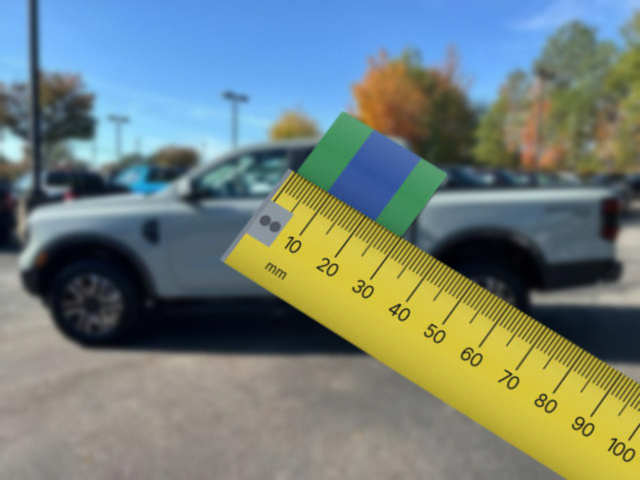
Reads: 30mm
